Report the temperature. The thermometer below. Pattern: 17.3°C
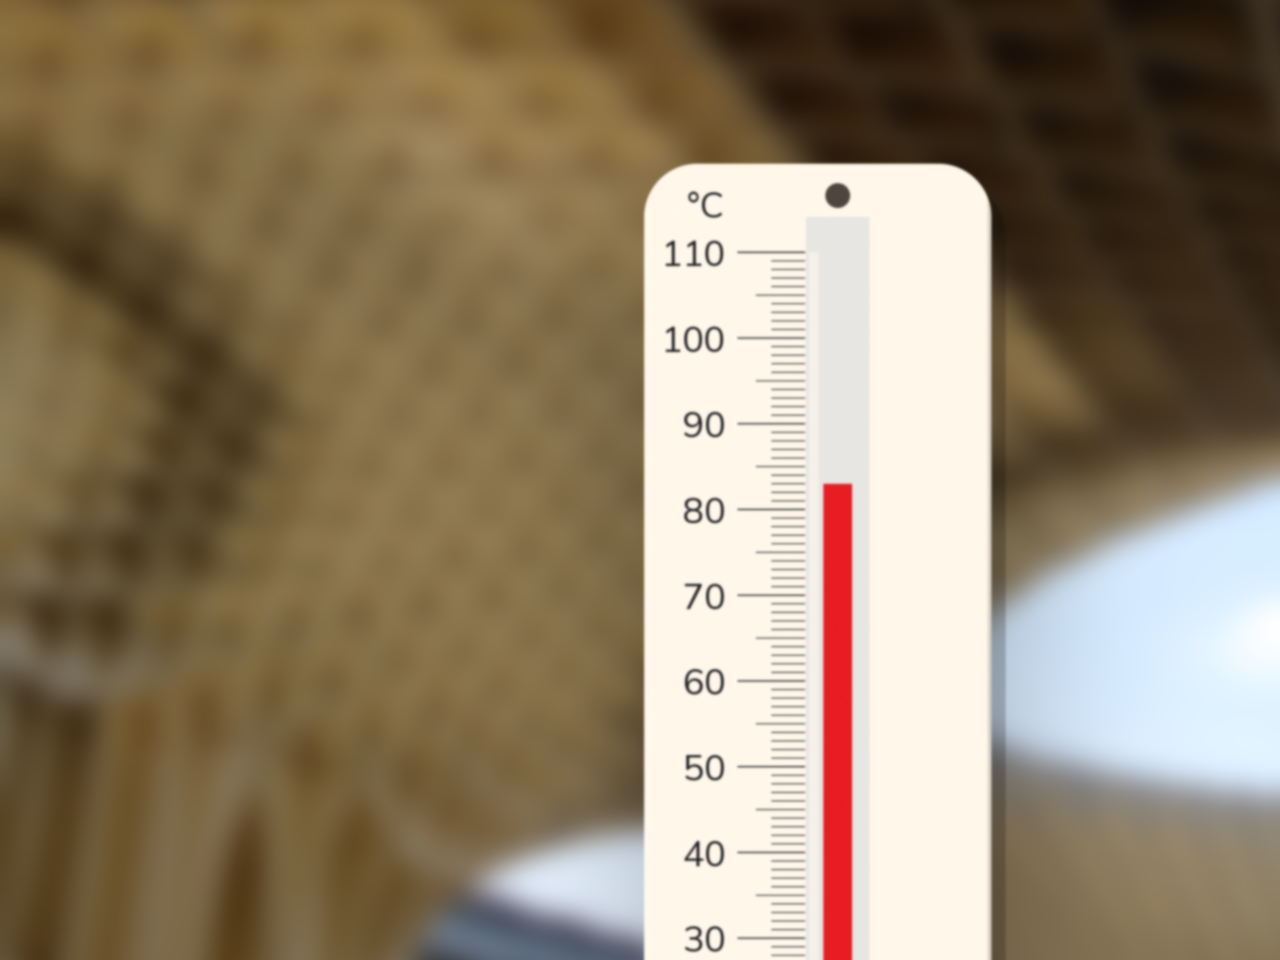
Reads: 83°C
